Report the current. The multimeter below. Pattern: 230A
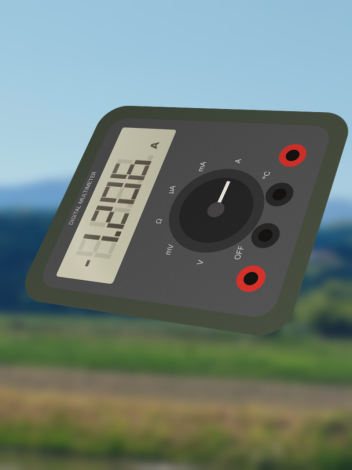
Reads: -1.206A
